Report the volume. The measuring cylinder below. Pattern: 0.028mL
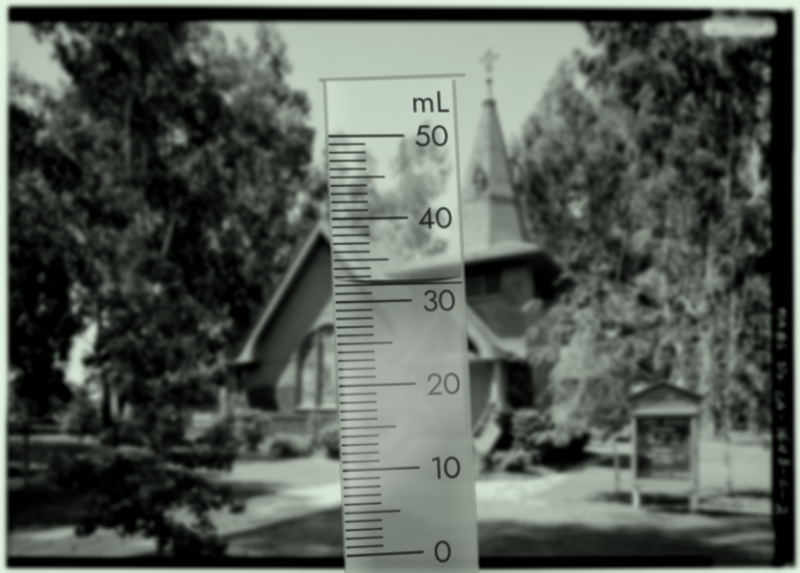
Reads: 32mL
